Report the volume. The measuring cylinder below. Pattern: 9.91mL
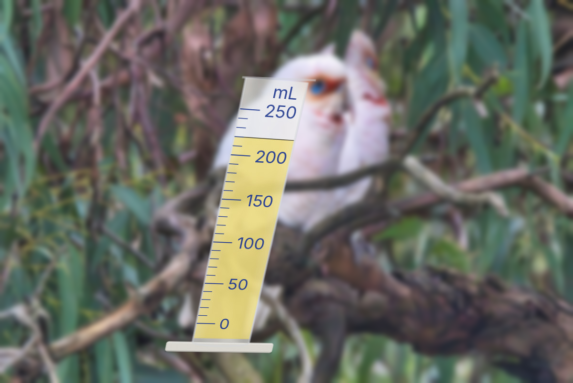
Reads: 220mL
